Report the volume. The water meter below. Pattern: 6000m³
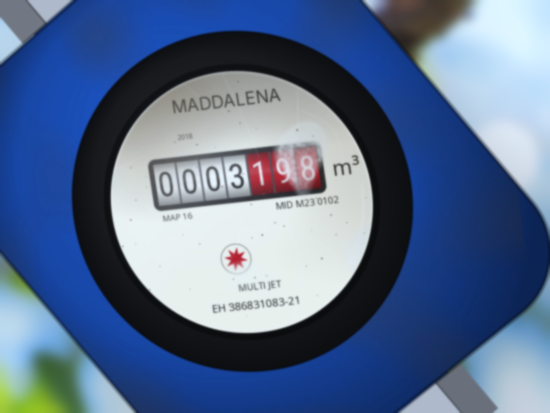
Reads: 3.198m³
